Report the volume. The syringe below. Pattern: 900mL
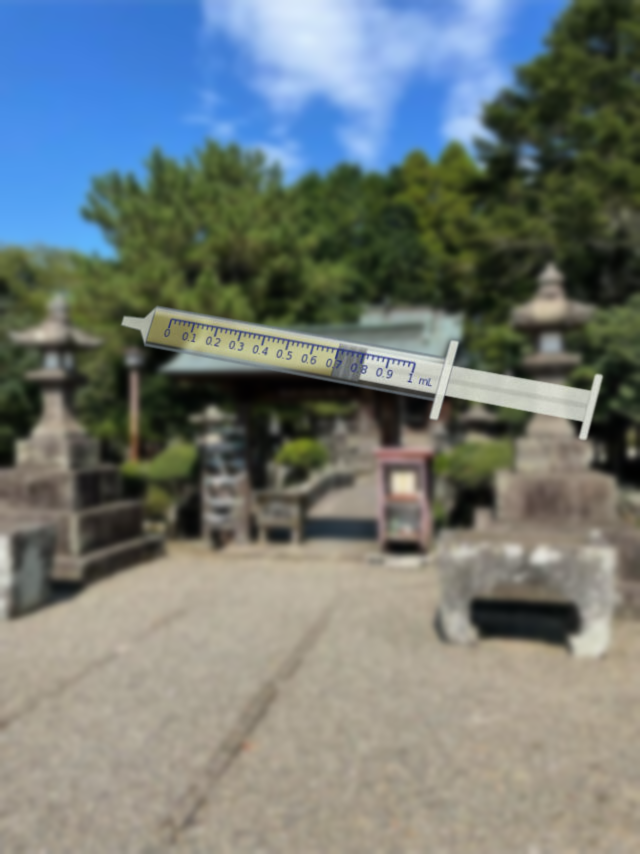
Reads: 0.7mL
